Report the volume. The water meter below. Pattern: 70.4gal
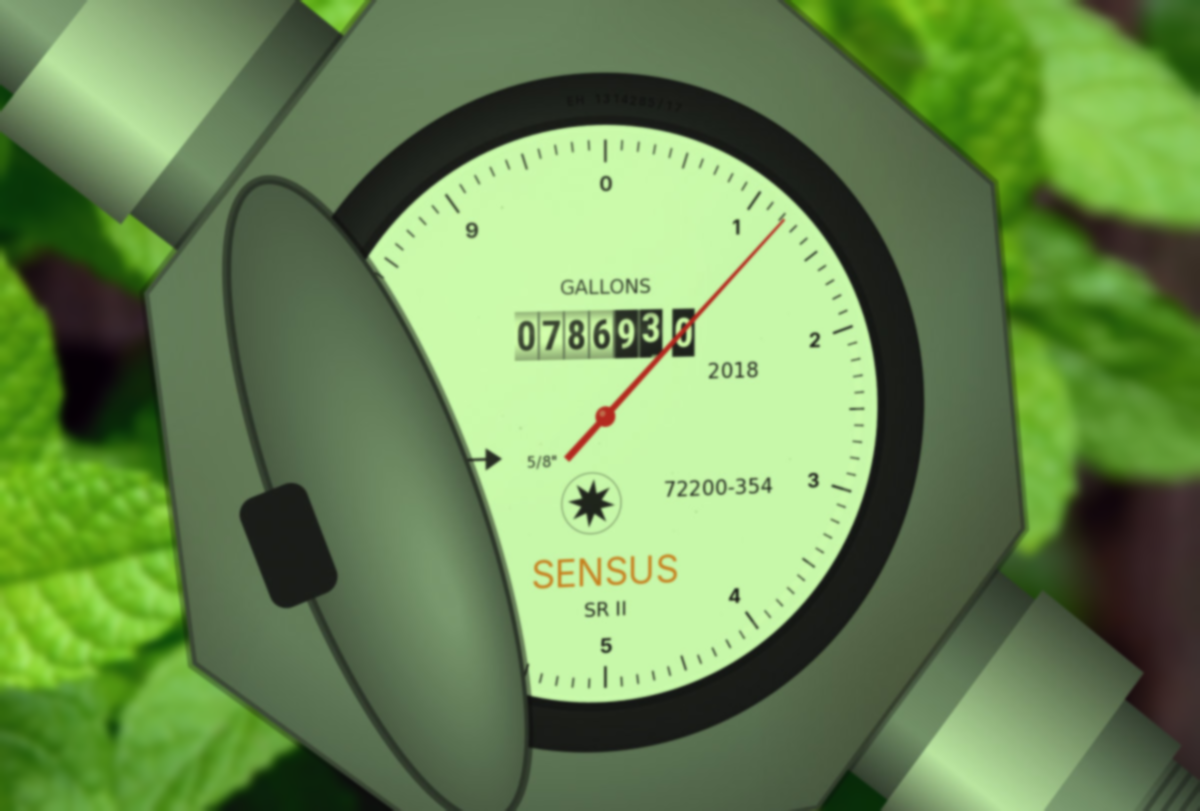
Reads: 786931.2gal
